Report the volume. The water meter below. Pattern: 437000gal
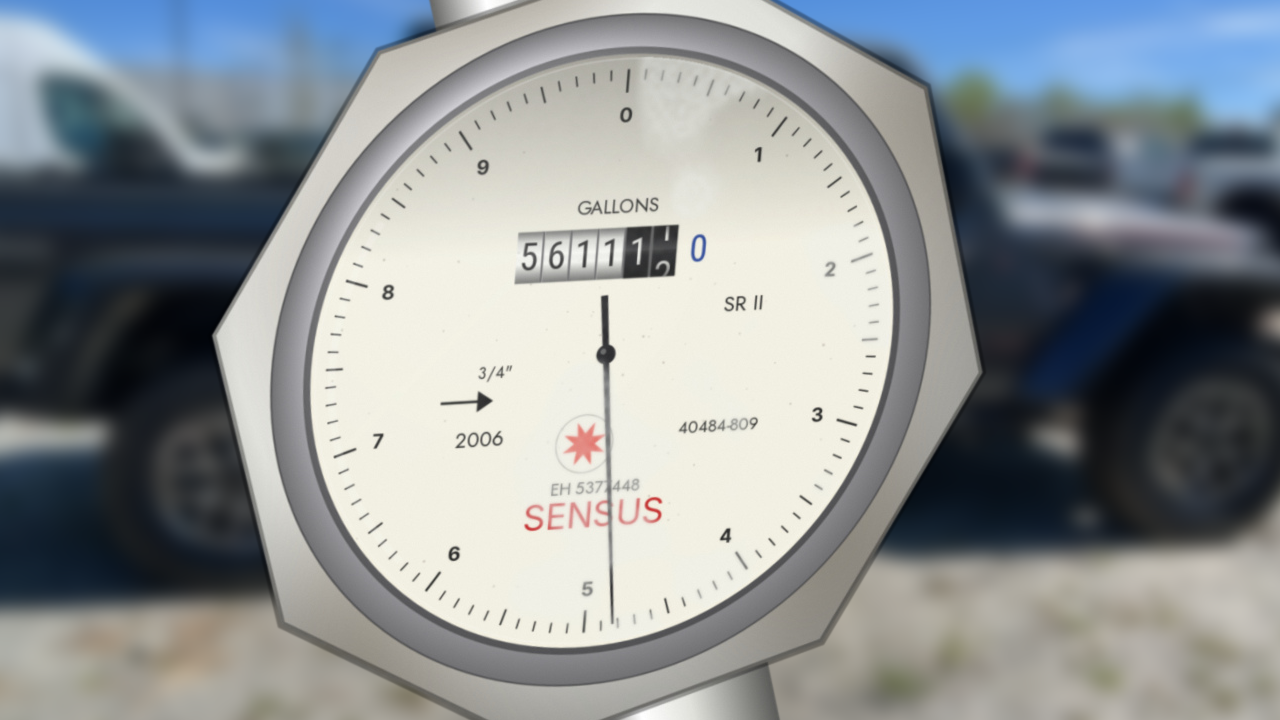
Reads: 5611114.8gal
